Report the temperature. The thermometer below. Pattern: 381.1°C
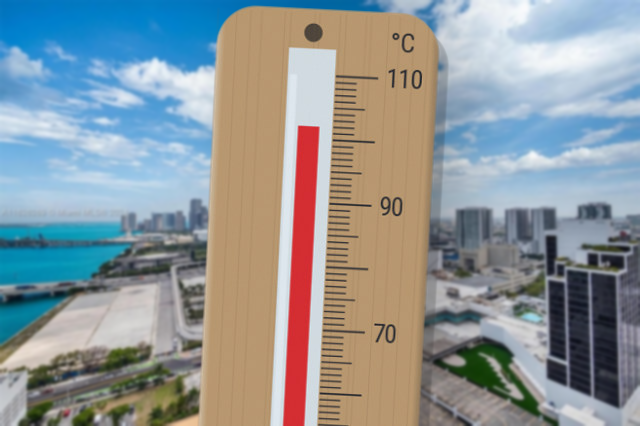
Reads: 102°C
